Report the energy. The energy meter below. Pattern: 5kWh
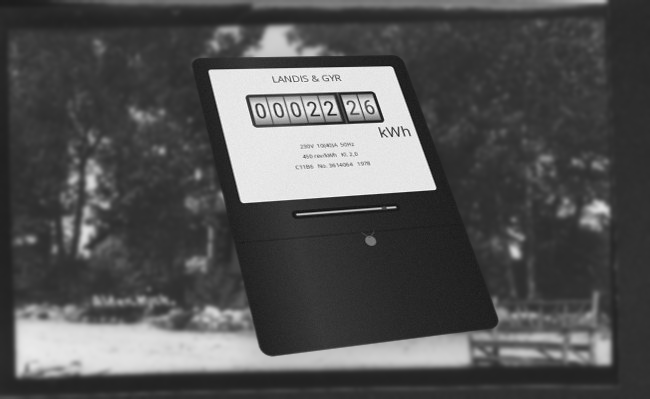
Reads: 22.26kWh
